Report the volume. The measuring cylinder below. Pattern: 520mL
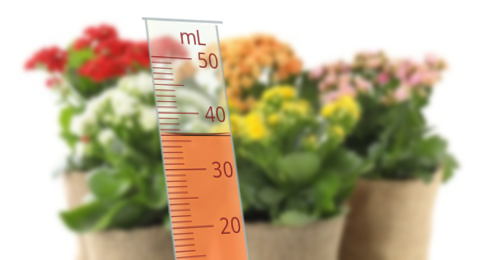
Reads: 36mL
